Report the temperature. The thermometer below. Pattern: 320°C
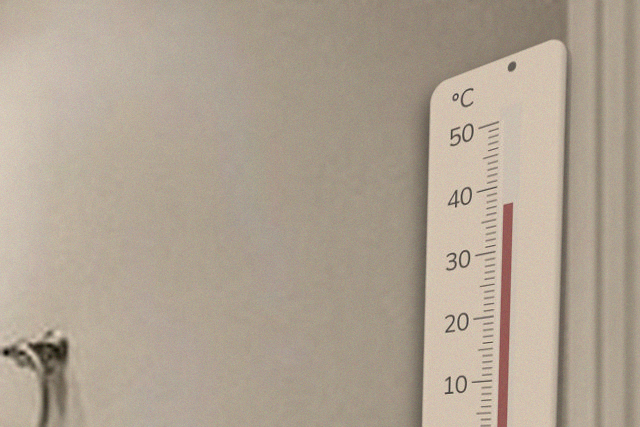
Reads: 37°C
